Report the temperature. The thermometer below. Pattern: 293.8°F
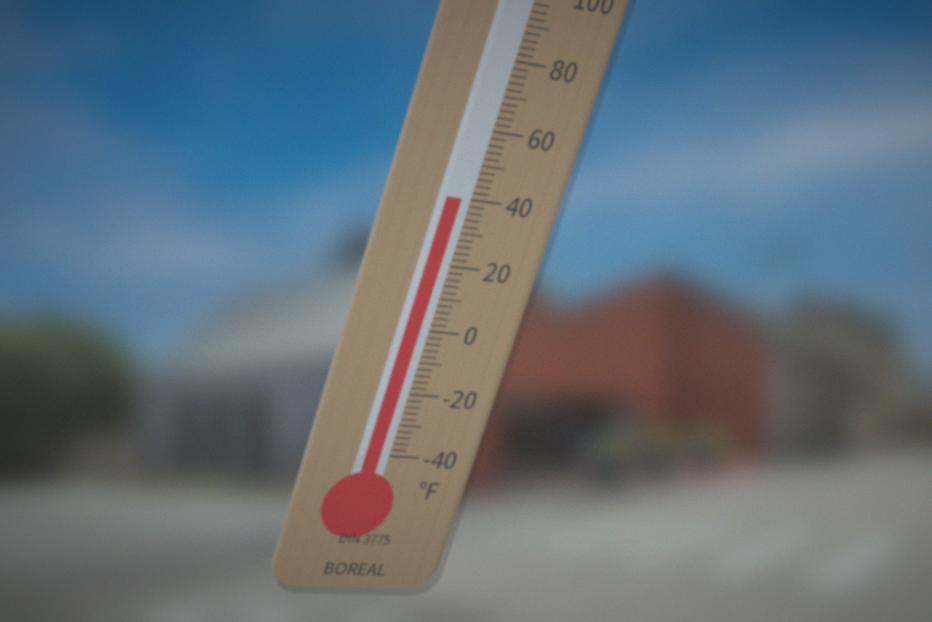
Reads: 40°F
